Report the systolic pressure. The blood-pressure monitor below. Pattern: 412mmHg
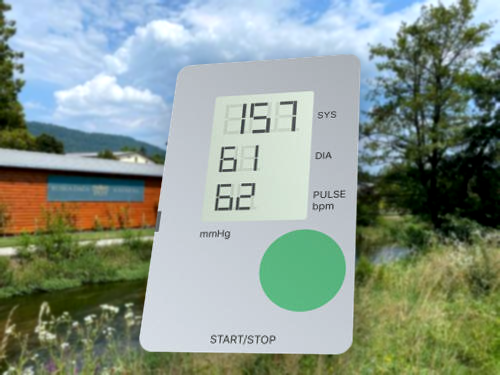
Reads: 157mmHg
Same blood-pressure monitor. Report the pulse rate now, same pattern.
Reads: 62bpm
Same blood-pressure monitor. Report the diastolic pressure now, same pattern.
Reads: 61mmHg
